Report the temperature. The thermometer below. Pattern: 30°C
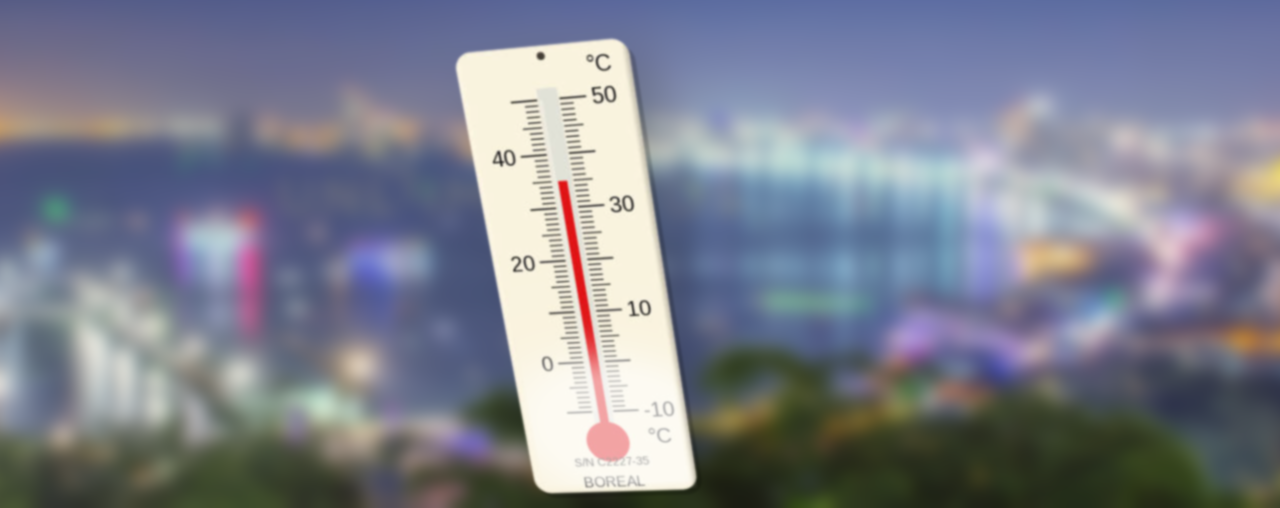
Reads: 35°C
